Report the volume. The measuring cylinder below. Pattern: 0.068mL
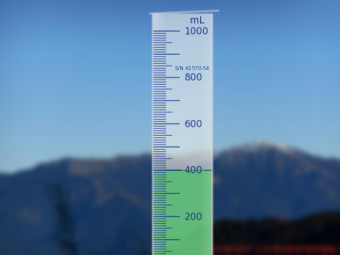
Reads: 400mL
